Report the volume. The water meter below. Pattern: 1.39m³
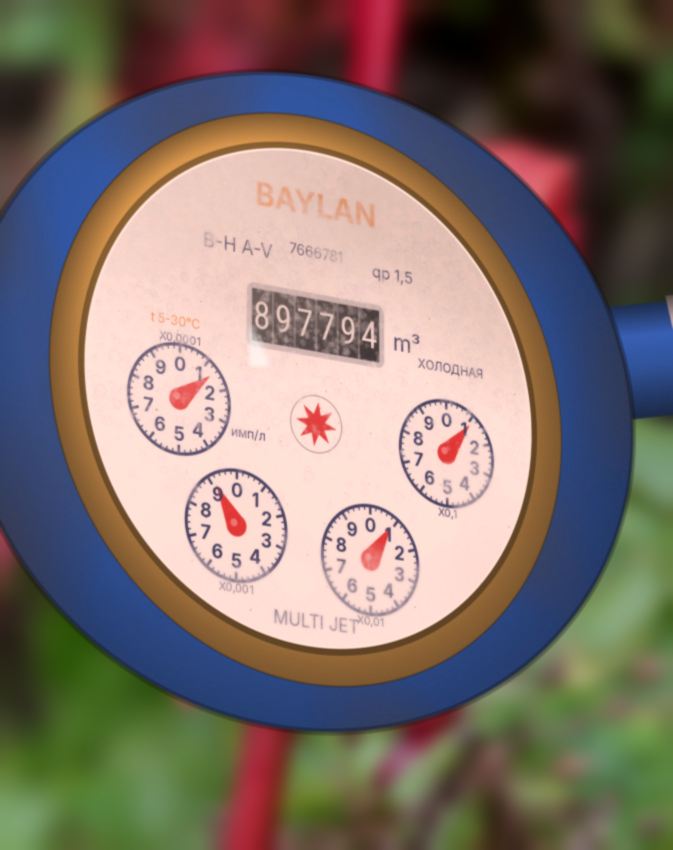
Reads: 897794.1091m³
